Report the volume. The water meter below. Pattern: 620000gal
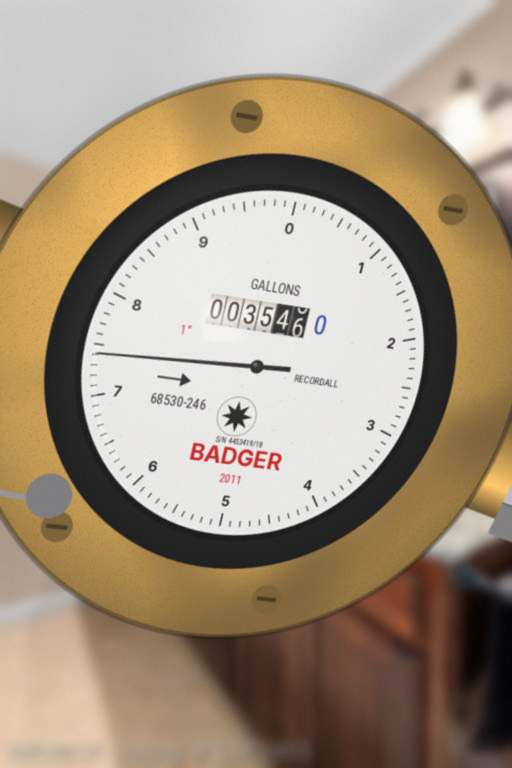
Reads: 35457.4gal
